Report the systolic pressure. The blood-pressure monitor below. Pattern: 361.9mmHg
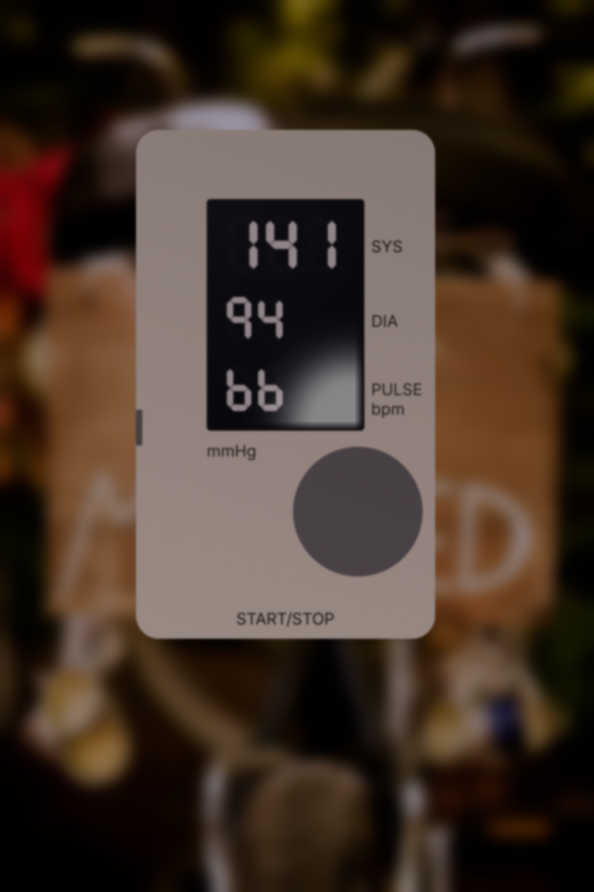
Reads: 141mmHg
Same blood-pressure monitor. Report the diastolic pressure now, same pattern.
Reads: 94mmHg
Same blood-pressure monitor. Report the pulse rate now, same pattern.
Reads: 66bpm
